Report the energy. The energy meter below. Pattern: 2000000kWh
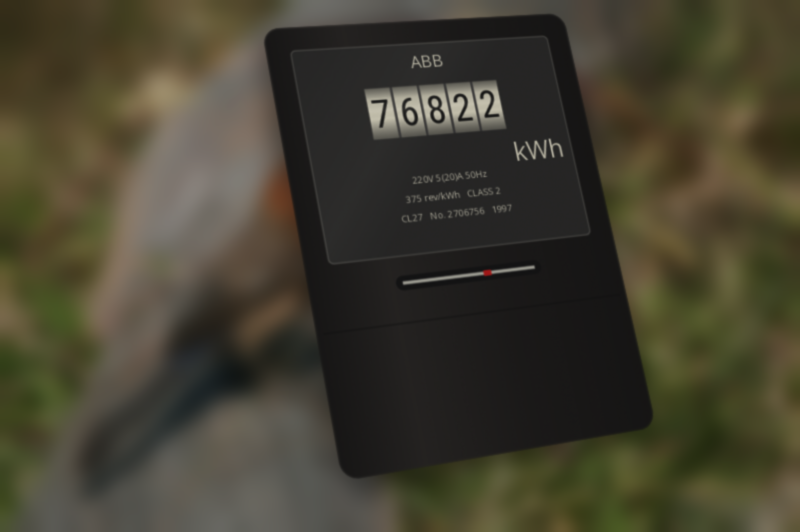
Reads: 76822kWh
